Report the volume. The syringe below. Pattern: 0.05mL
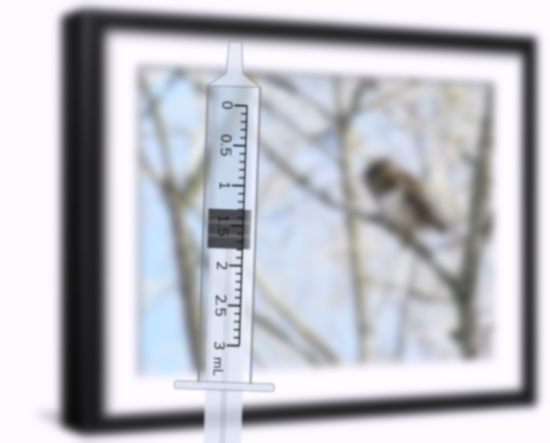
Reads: 1.3mL
